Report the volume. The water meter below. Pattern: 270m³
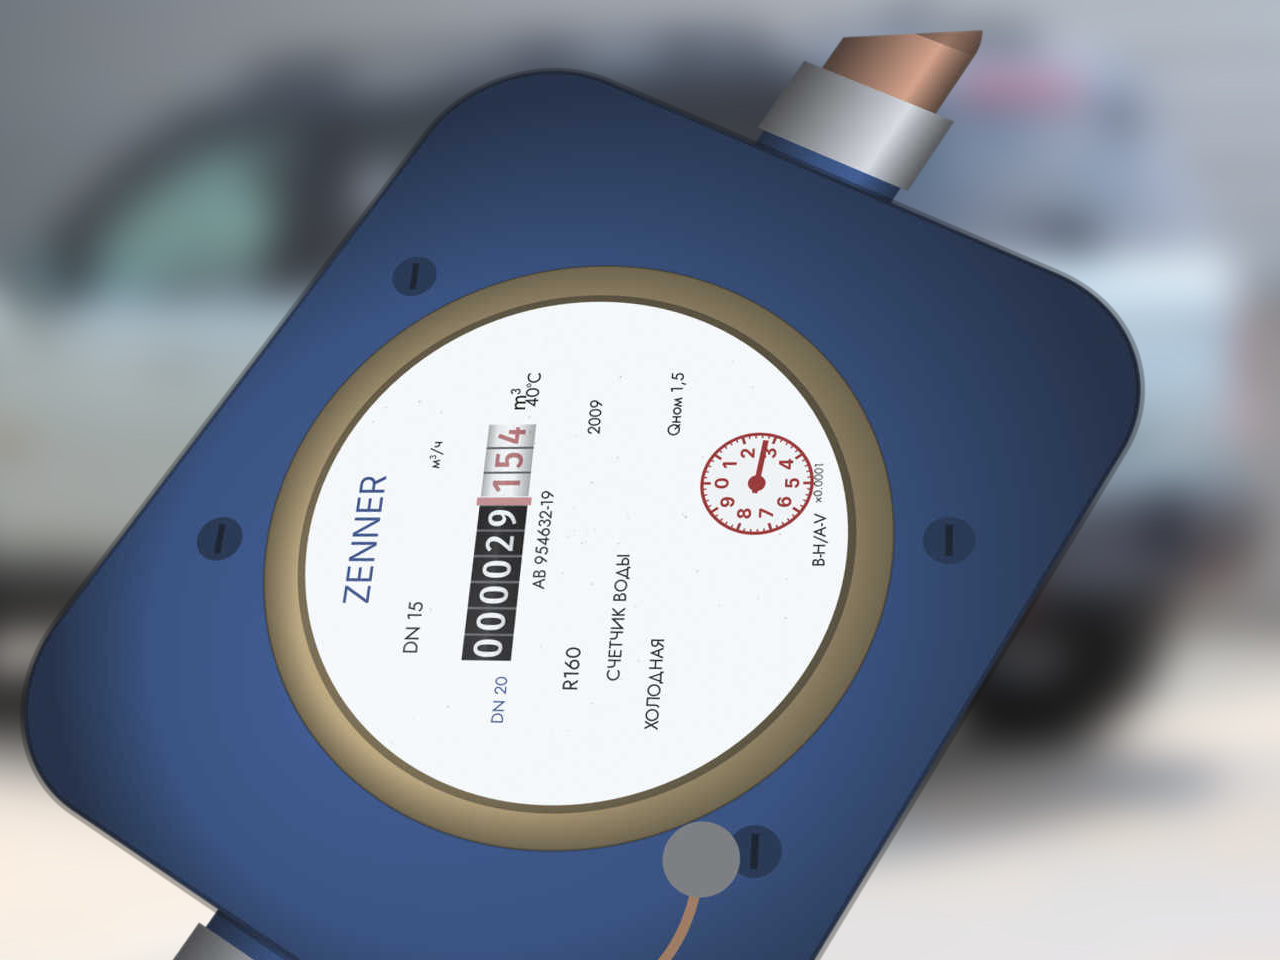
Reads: 29.1542m³
